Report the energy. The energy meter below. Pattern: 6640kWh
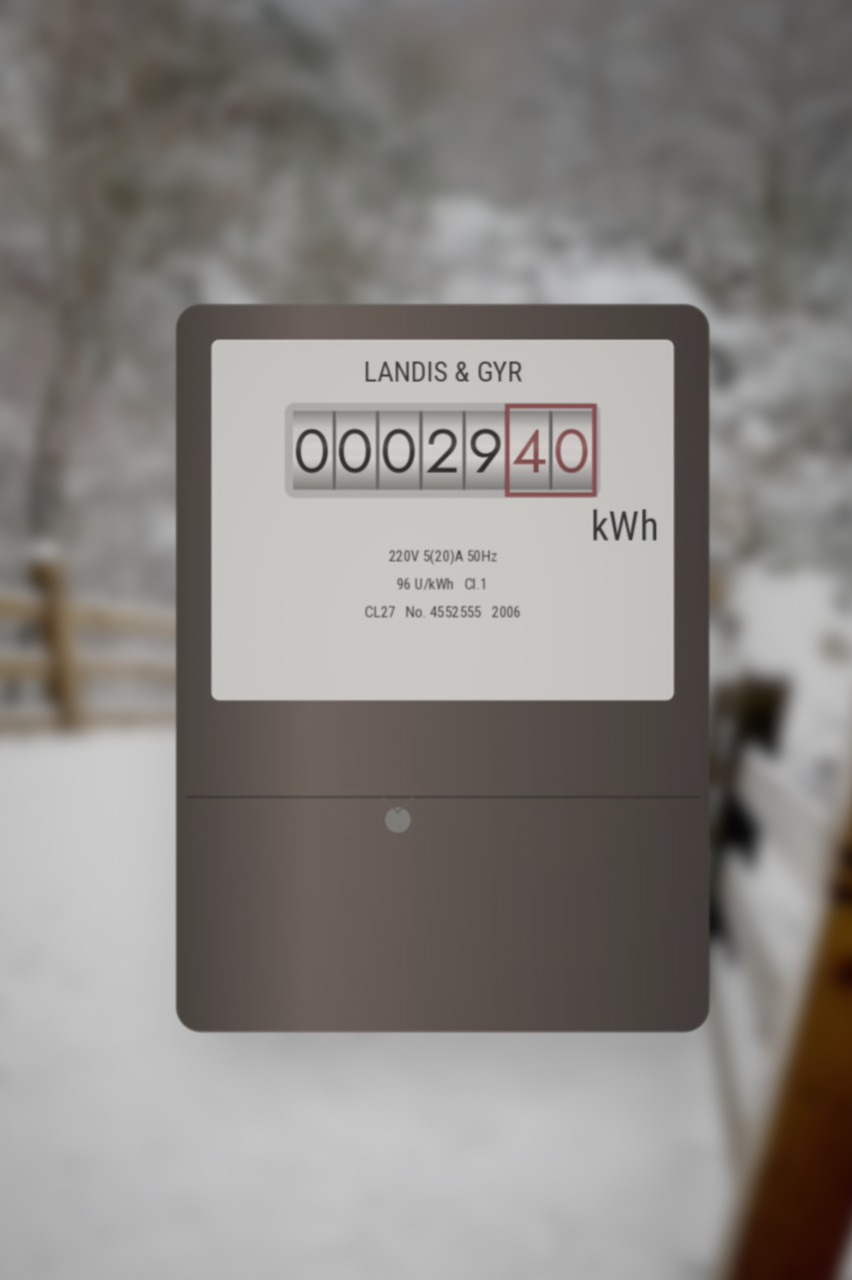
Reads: 29.40kWh
